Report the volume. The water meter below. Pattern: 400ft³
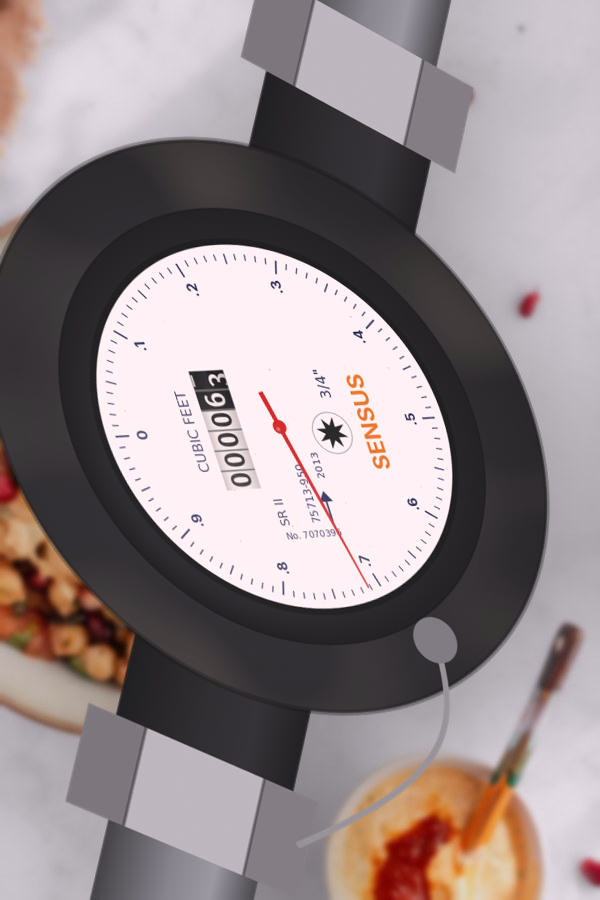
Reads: 62.71ft³
